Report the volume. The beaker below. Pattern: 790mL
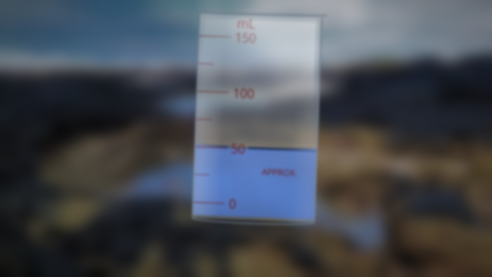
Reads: 50mL
